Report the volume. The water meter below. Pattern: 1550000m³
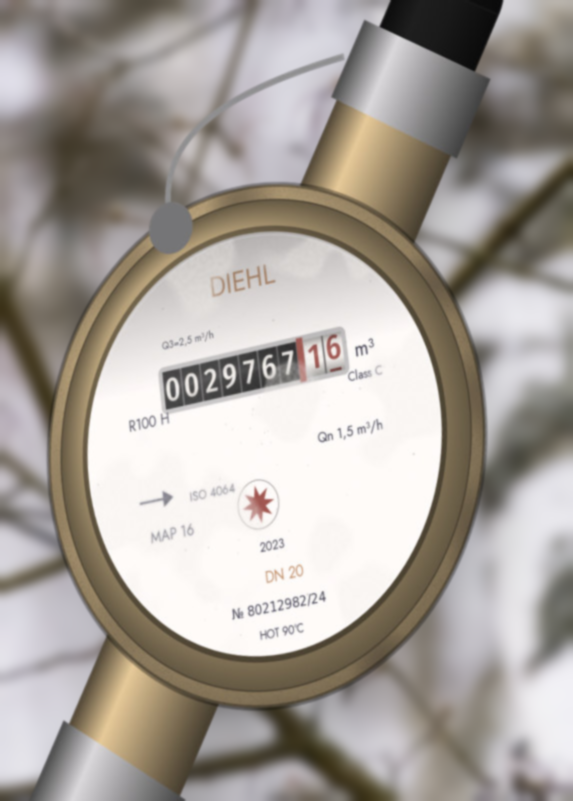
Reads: 29767.16m³
